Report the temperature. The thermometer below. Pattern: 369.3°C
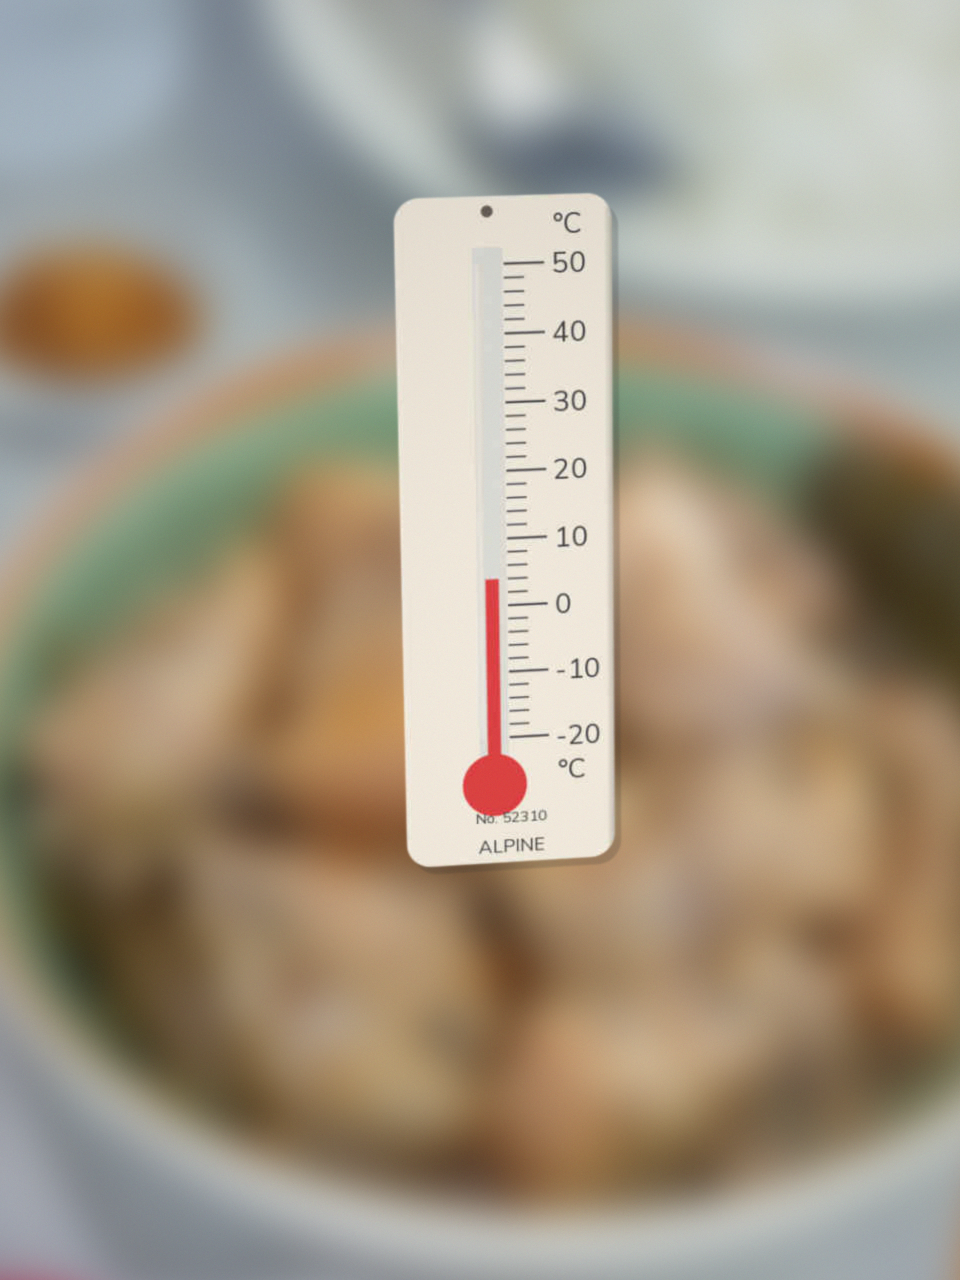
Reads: 4°C
